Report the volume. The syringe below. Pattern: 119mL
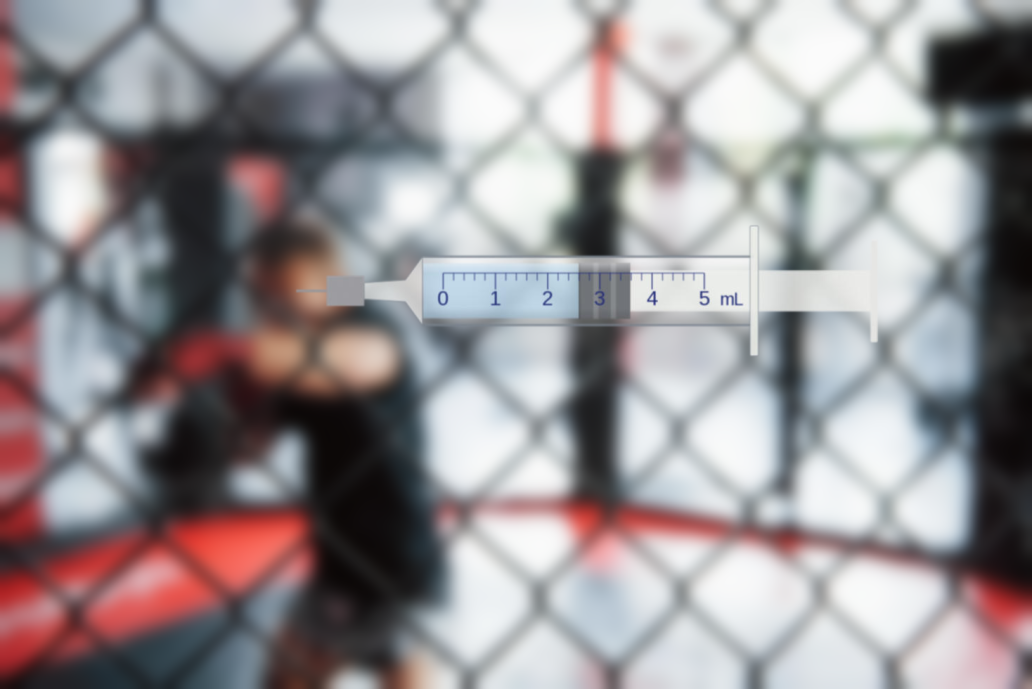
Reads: 2.6mL
